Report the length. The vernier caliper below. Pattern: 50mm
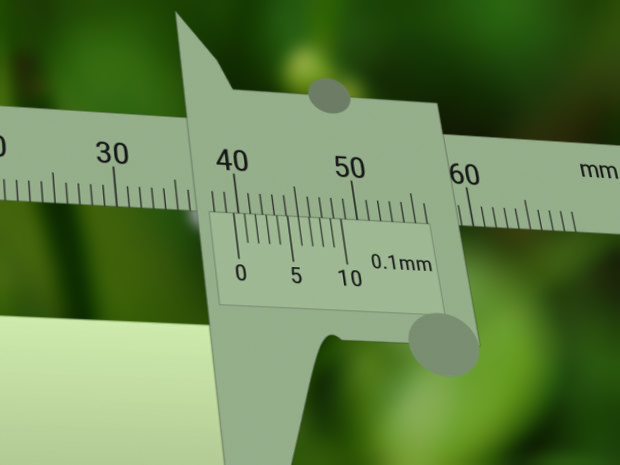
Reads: 39.6mm
